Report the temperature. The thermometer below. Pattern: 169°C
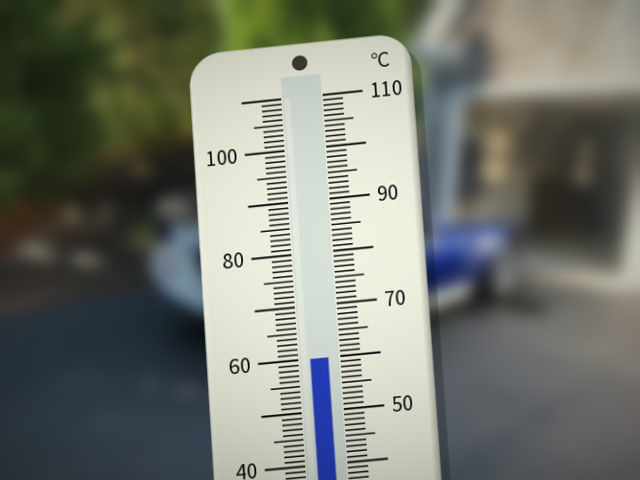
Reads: 60°C
